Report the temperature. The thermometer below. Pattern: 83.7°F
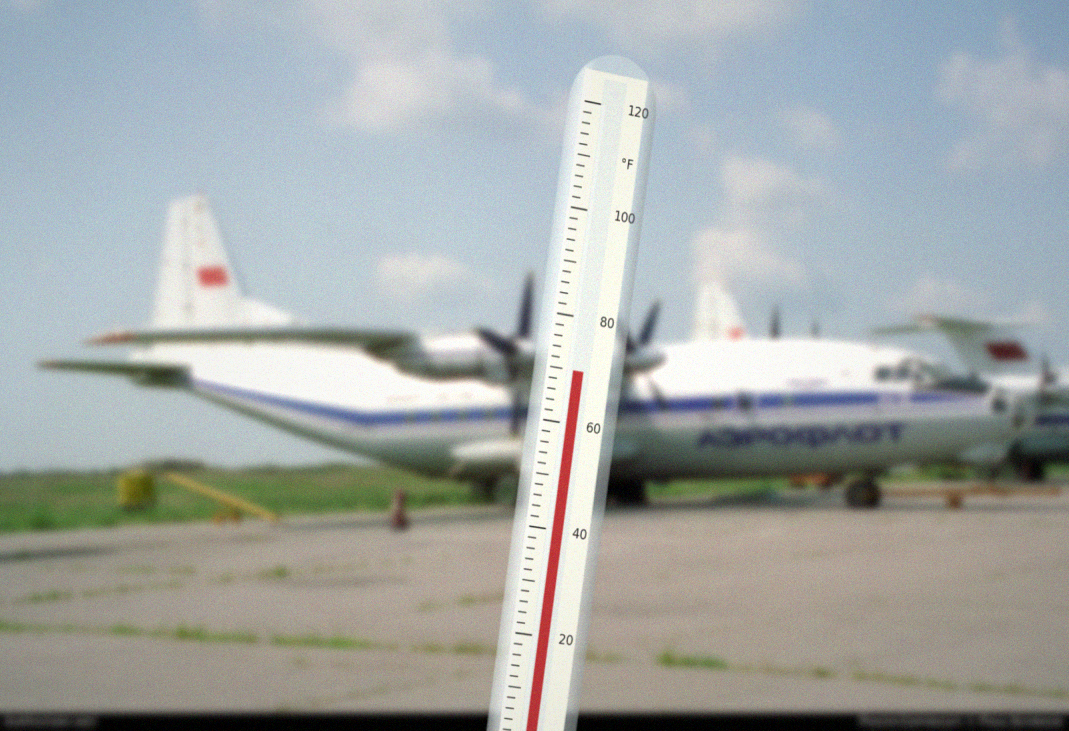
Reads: 70°F
